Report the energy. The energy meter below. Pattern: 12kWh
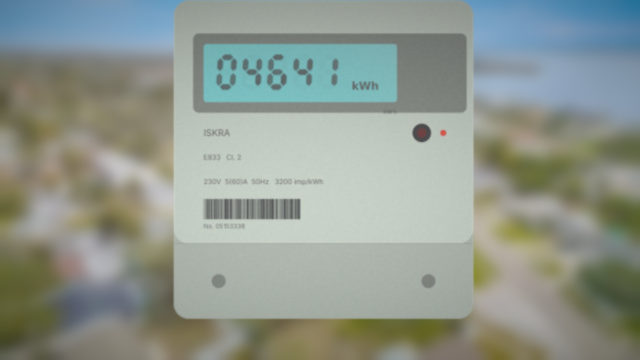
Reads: 4641kWh
